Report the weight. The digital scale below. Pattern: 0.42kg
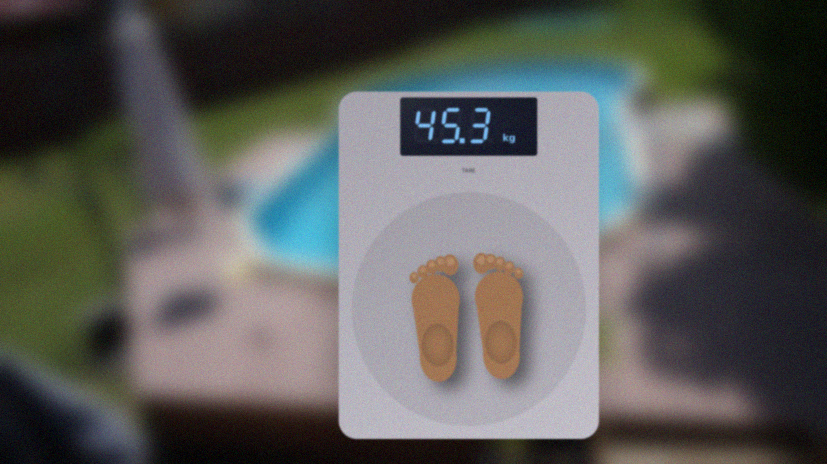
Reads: 45.3kg
